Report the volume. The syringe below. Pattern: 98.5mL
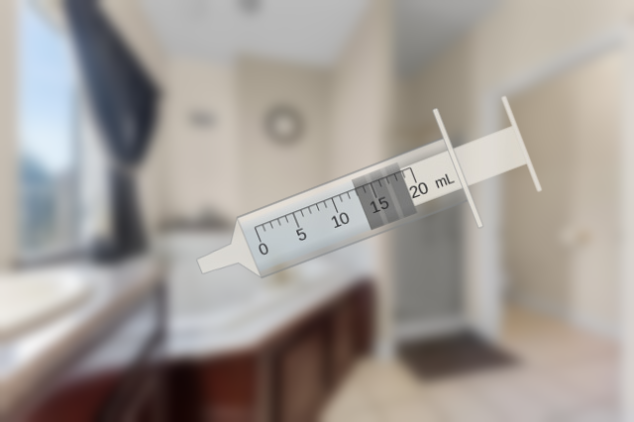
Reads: 13mL
